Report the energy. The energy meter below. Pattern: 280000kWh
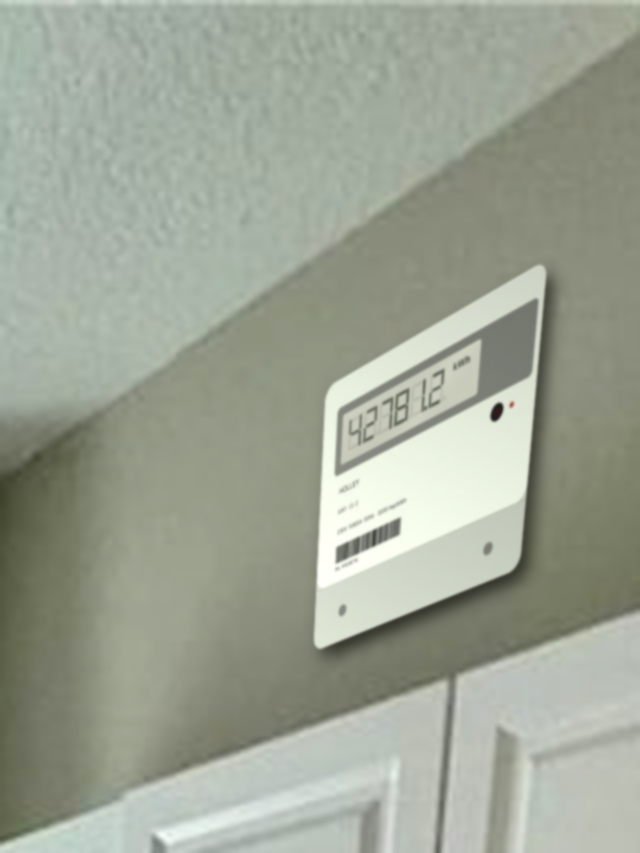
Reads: 42781.2kWh
